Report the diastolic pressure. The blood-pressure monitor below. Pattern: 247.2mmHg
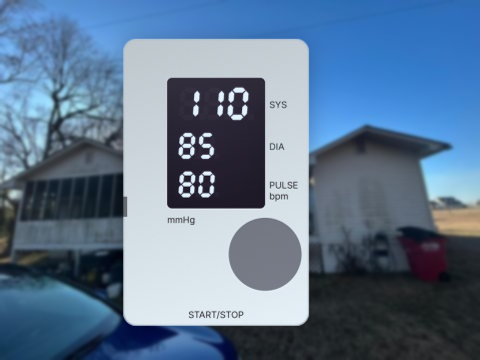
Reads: 85mmHg
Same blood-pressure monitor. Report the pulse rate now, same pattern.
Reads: 80bpm
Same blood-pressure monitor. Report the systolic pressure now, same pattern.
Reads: 110mmHg
